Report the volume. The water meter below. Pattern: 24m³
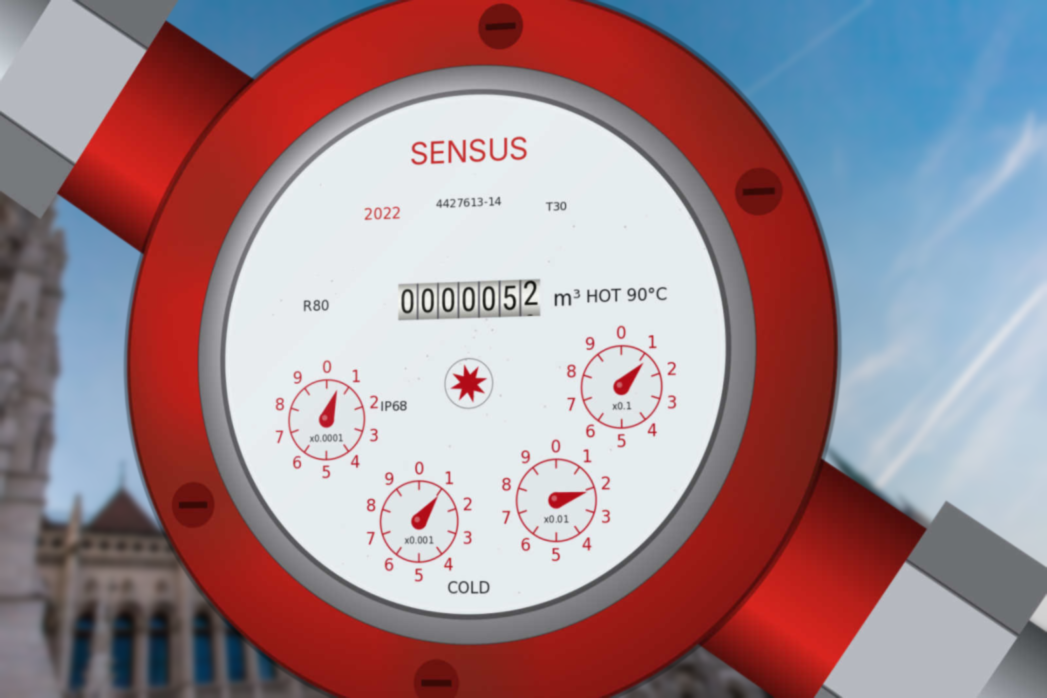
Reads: 52.1210m³
